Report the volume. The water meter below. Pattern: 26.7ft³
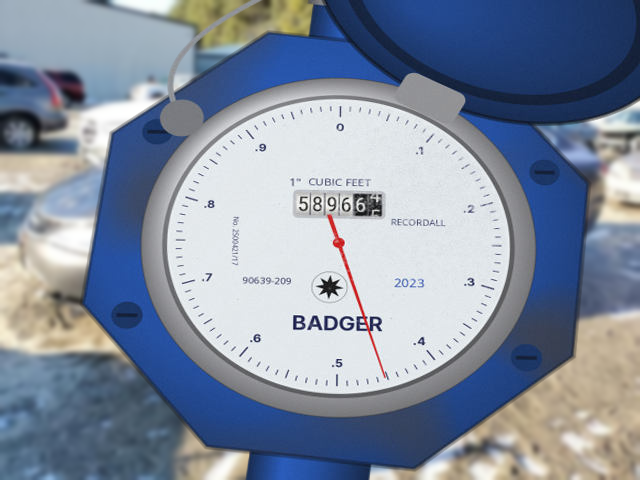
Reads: 589664.45ft³
